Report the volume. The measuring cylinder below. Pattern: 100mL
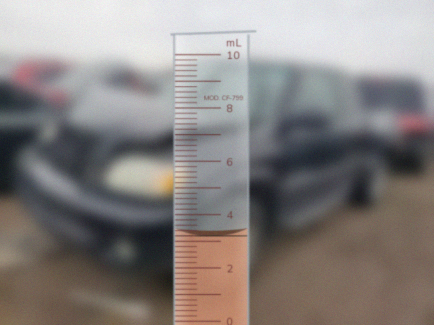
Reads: 3.2mL
